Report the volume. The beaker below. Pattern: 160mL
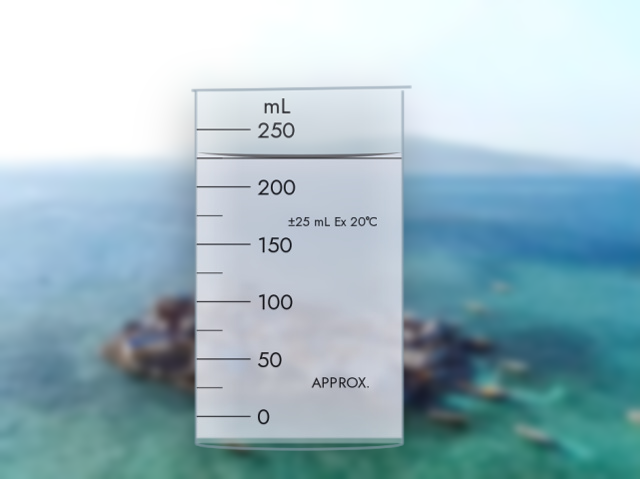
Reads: 225mL
